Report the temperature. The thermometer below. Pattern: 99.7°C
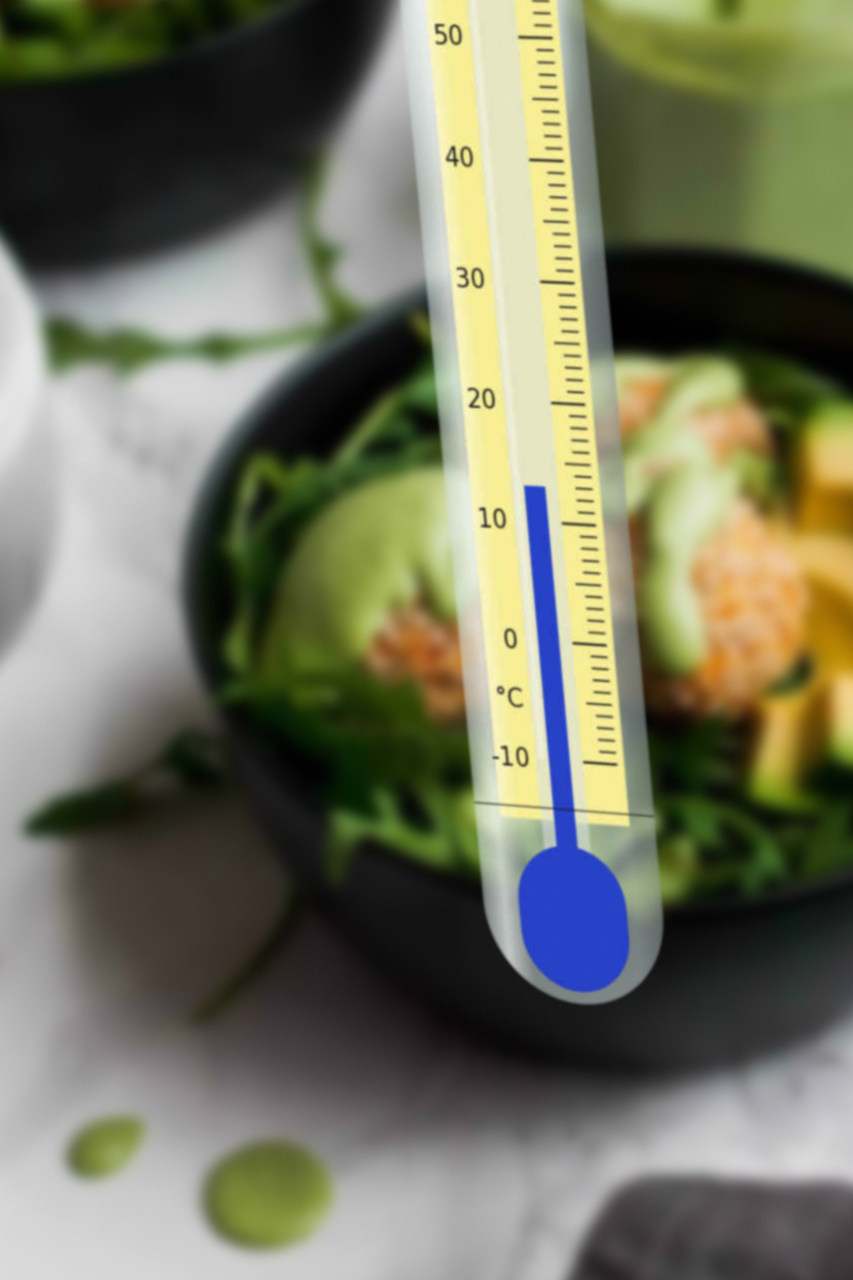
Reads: 13°C
